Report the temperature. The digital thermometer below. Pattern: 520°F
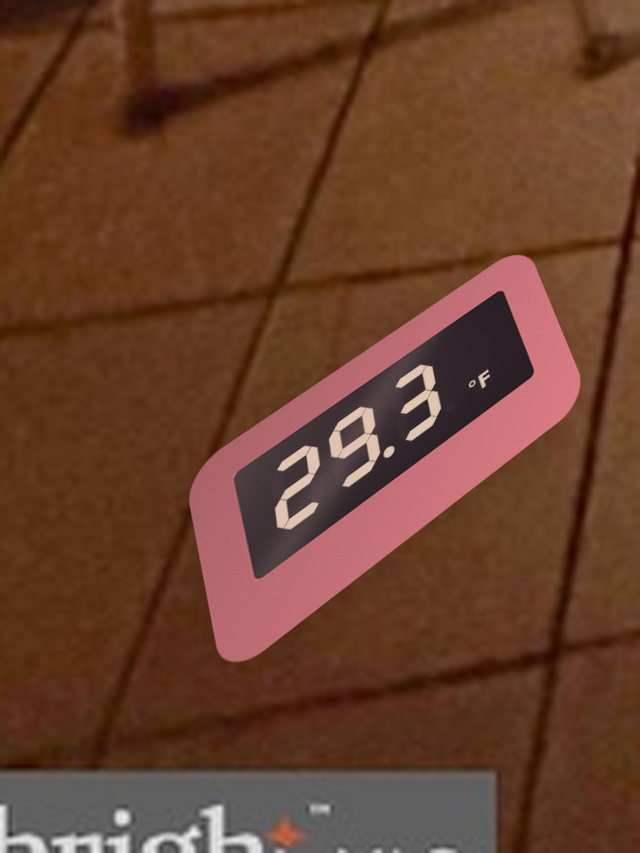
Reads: 29.3°F
